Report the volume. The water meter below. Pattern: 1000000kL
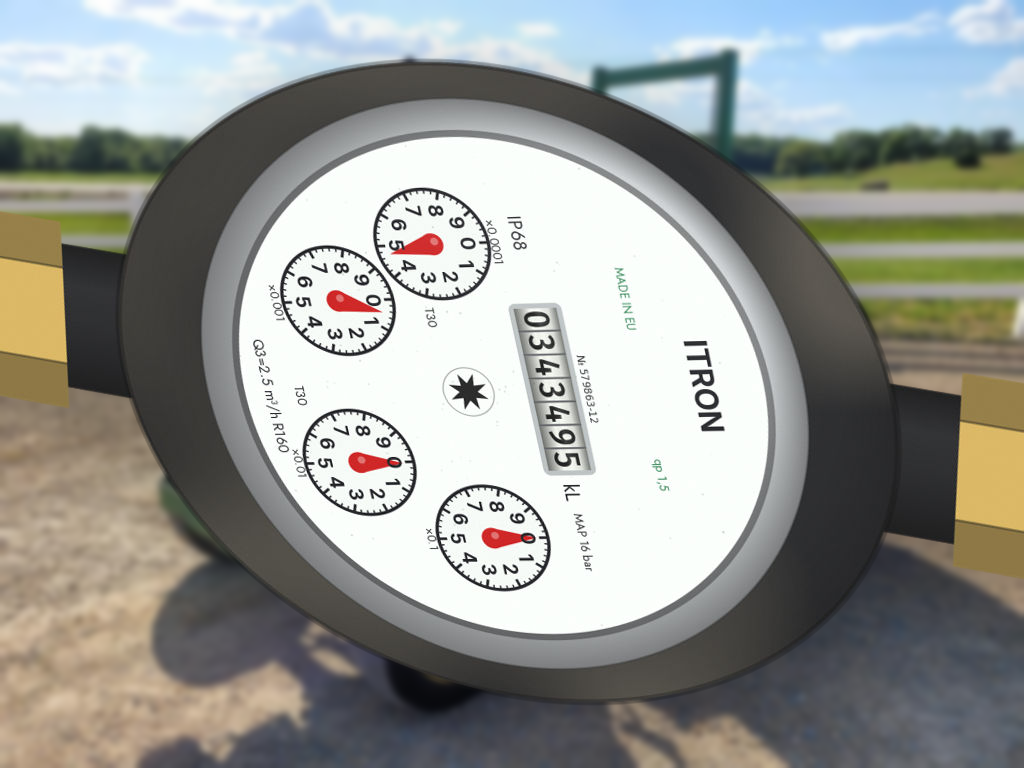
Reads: 343495.0004kL
